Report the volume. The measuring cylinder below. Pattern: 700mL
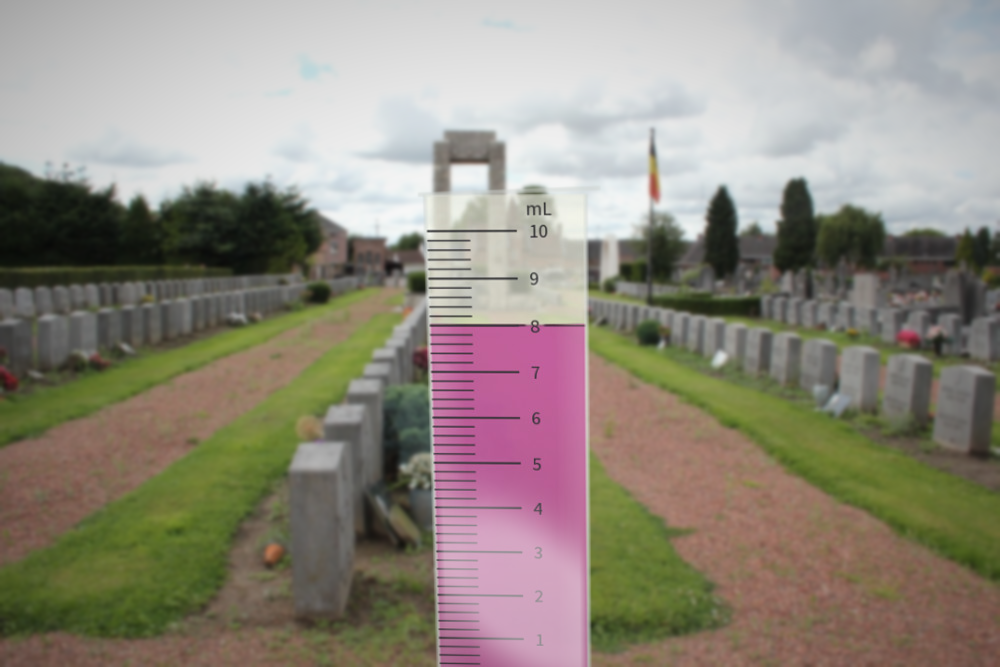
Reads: 8mL
